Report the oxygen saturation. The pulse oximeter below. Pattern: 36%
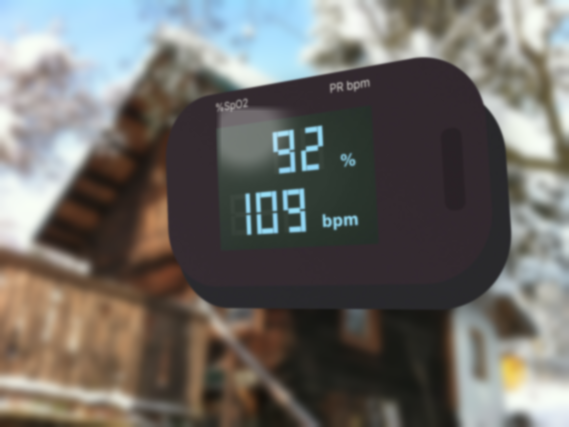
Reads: 92%
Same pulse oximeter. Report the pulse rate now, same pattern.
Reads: 109bpm
